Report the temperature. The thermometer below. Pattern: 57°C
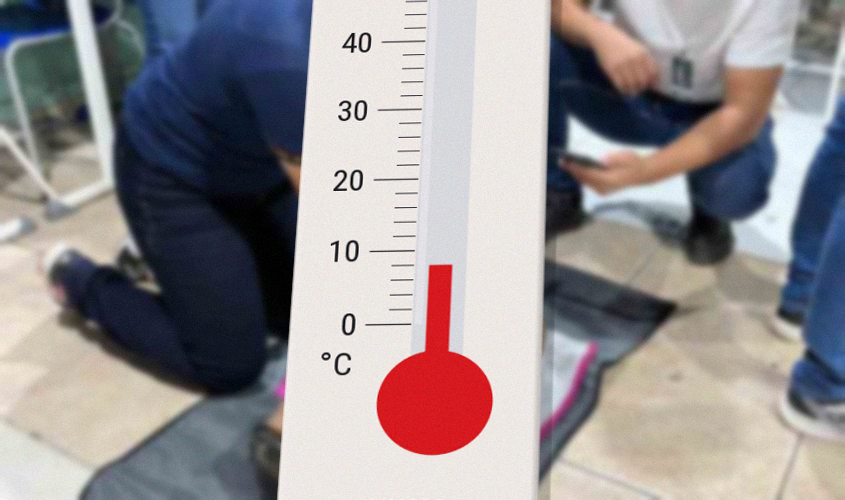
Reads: 8°C
